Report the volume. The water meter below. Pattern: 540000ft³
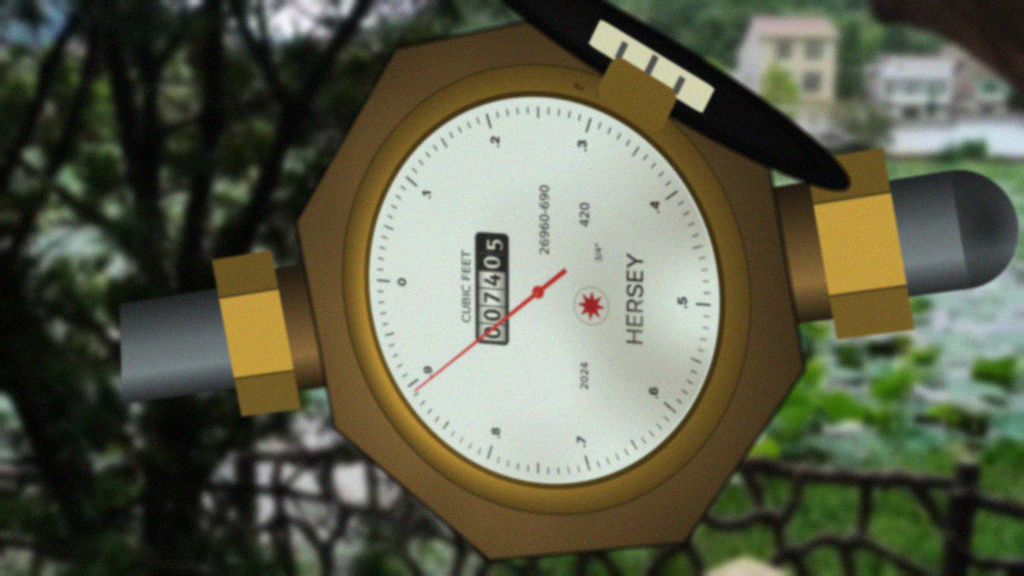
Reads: 7404.89ft³
